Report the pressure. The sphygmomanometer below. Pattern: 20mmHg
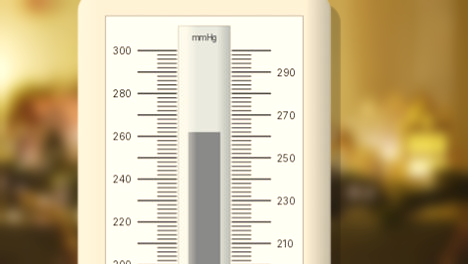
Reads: 262mmHg
